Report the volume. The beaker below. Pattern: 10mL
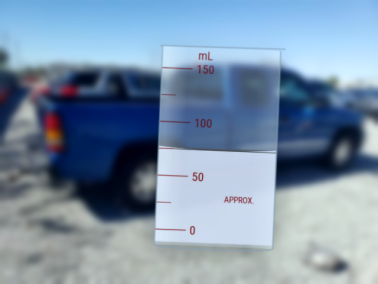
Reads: 75mL
